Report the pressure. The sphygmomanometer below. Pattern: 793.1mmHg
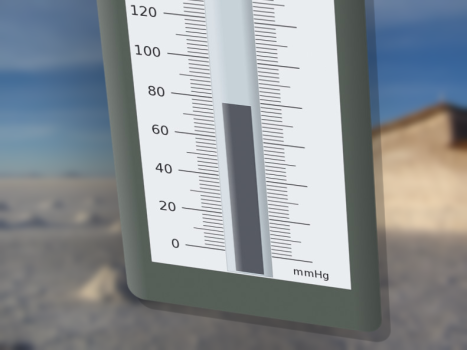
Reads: 78mmHg
